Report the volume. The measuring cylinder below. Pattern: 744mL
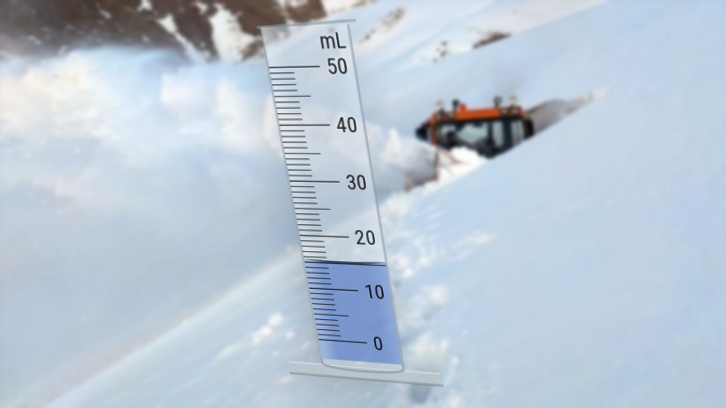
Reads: 15mL
